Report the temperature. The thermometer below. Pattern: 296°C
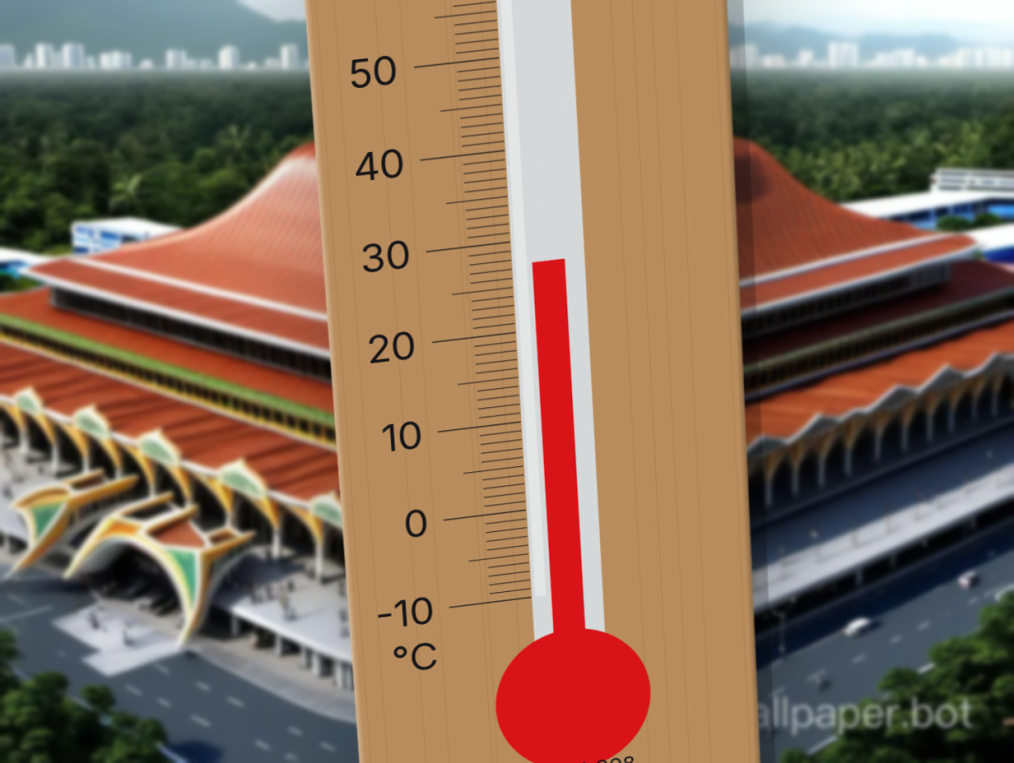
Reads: 27.5°C
